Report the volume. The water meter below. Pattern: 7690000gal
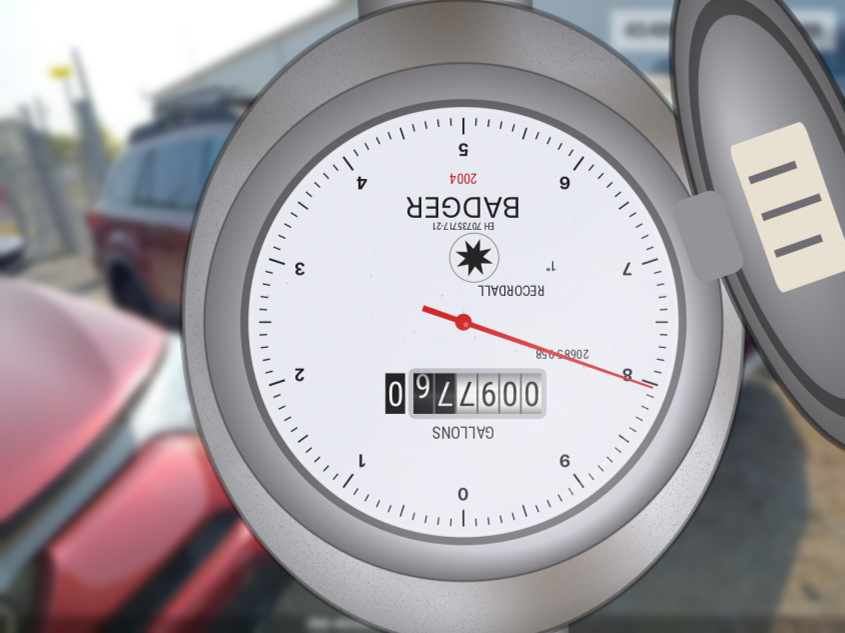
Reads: 97758.0gal
